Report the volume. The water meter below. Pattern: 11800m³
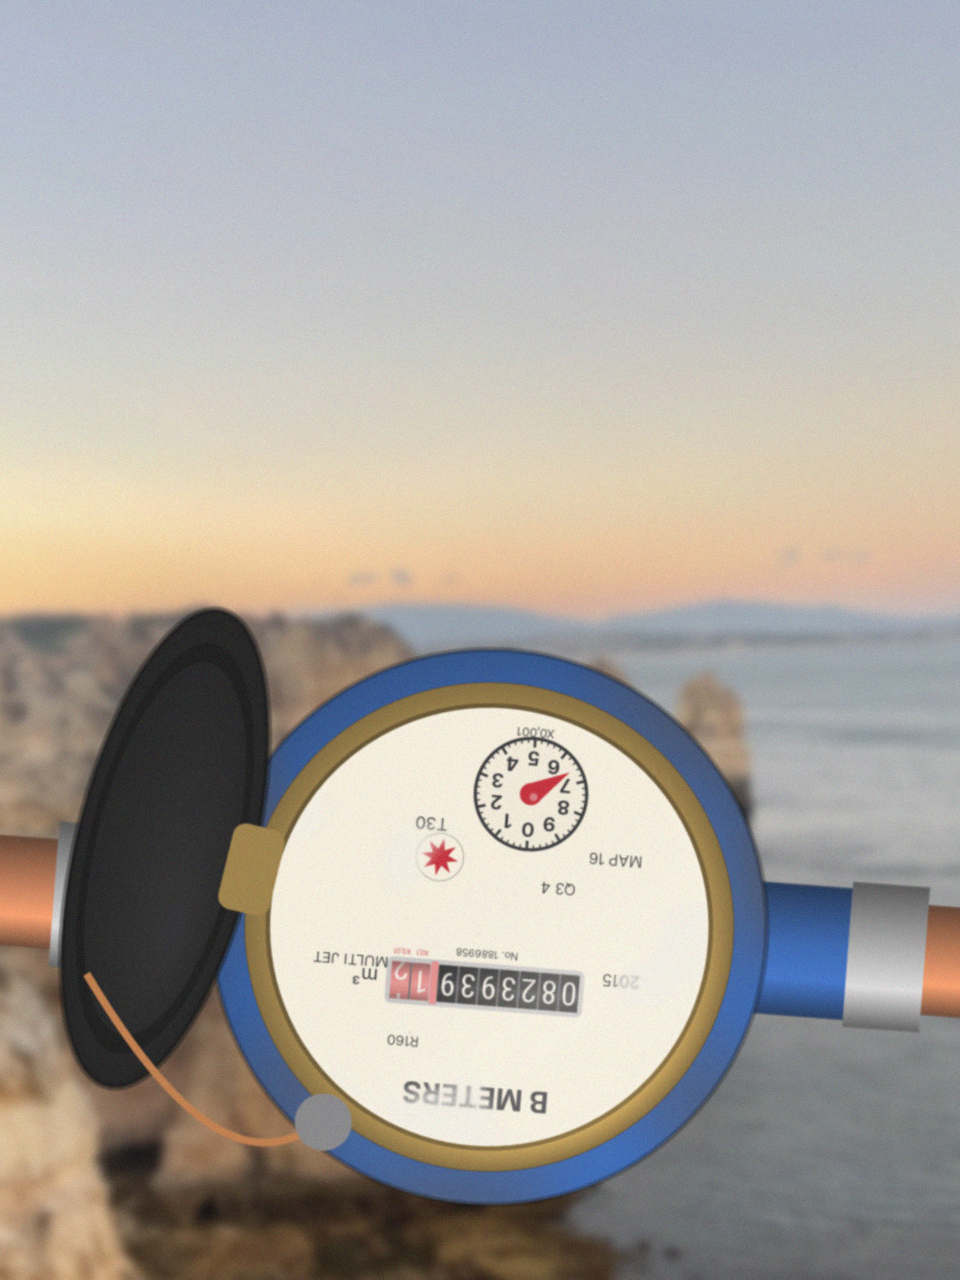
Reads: 823939.116m³
